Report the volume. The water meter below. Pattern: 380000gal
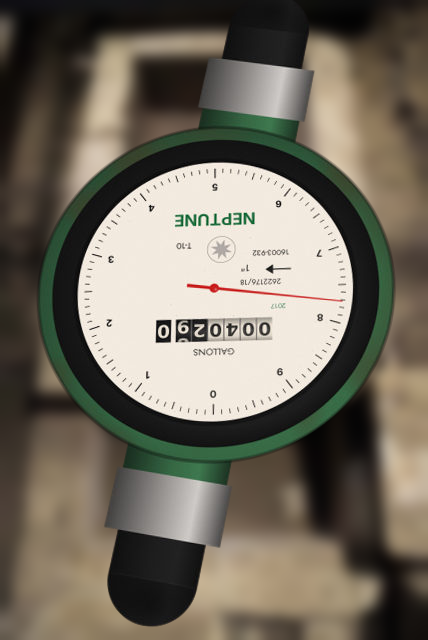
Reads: 40287.7gal
